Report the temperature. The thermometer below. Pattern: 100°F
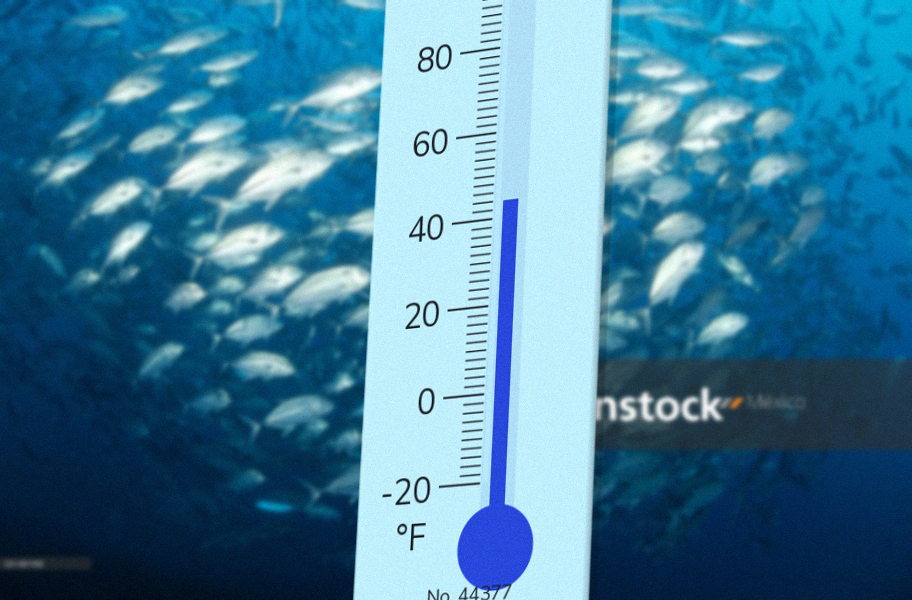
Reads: 44°F
